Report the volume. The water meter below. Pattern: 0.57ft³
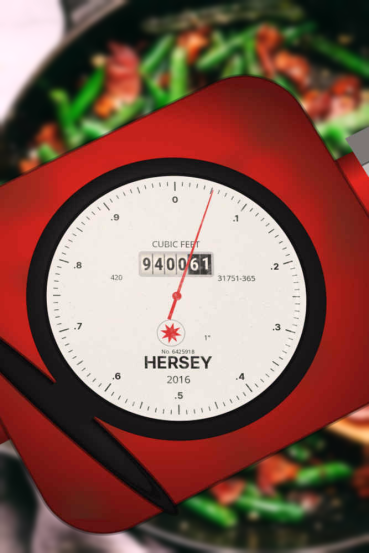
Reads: 940061.05ft³
